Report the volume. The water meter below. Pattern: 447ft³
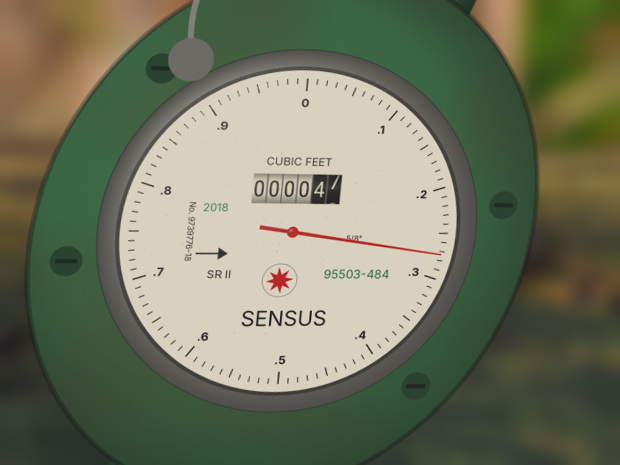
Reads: 47.27ft³
